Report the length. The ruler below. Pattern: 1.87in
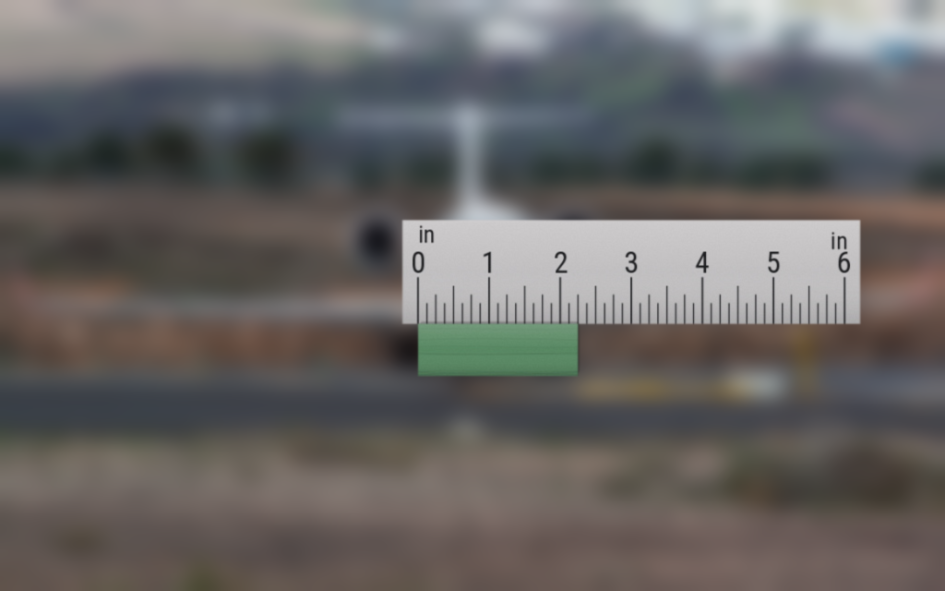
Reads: 2.25in
